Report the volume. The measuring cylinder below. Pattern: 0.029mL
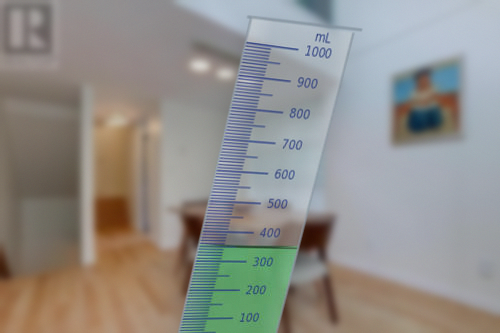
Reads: 350mL
